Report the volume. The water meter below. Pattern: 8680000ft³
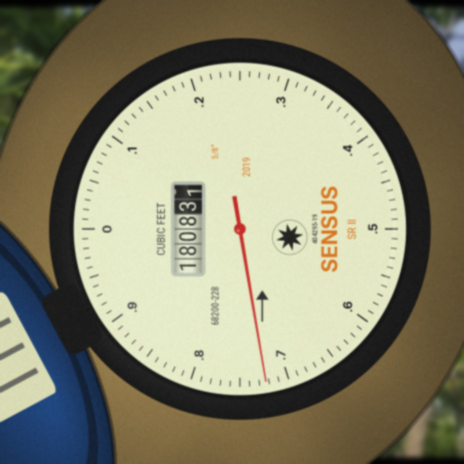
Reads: 180830.72ft³
